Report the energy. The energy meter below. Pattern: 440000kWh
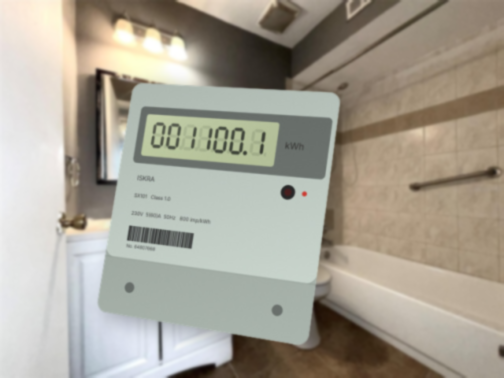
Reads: 1100.1kWh
